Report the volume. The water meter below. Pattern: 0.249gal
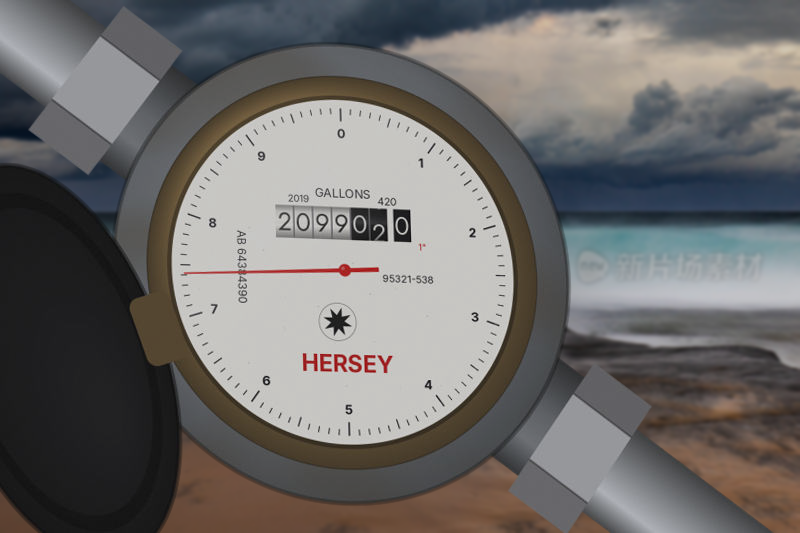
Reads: 2099017.4gal
